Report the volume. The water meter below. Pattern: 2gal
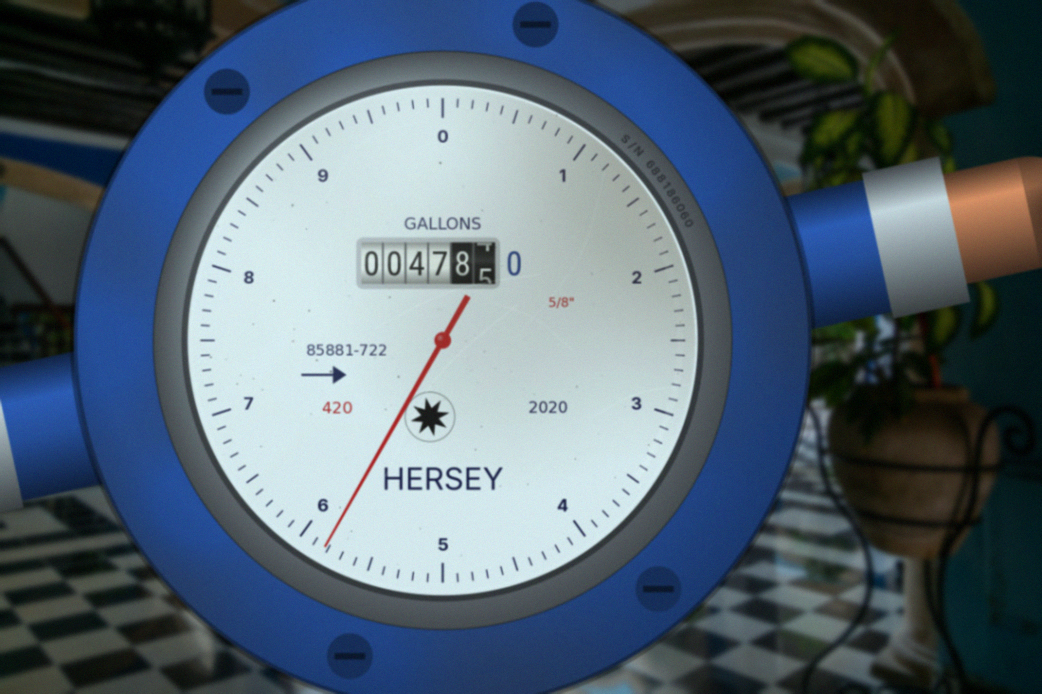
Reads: 47845.8gal
